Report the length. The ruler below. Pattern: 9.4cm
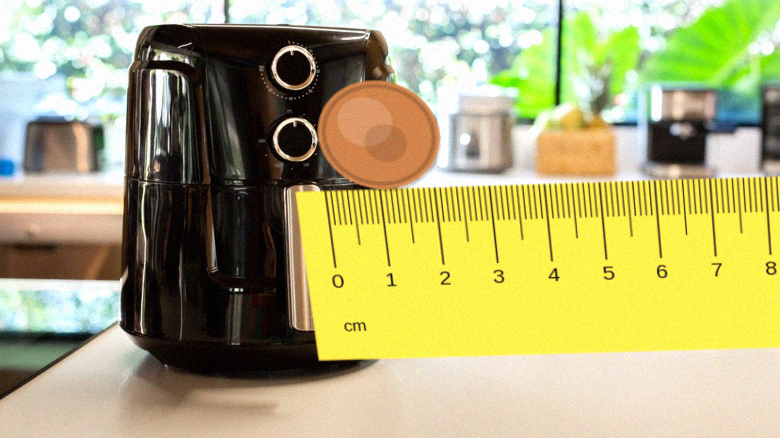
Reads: 2.2cm
